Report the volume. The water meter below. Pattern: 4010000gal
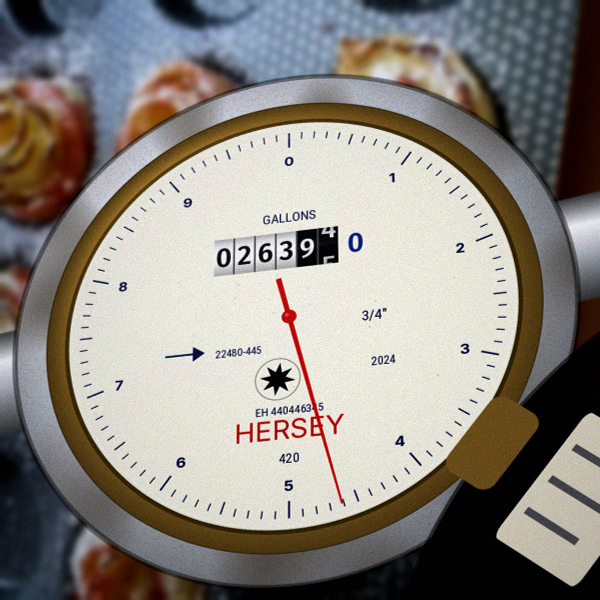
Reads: 263944.6gal
